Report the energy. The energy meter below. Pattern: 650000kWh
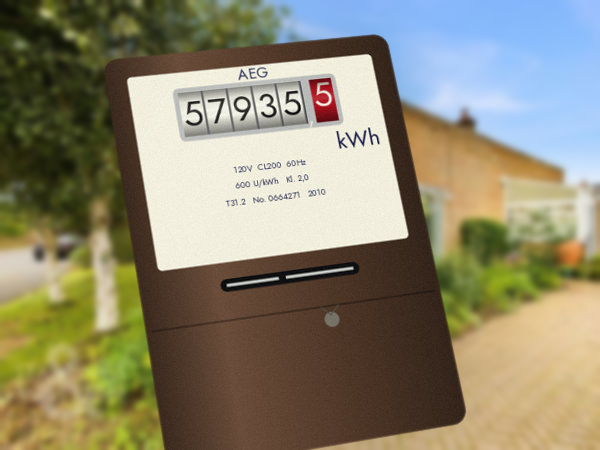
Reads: 57935.5kWh
